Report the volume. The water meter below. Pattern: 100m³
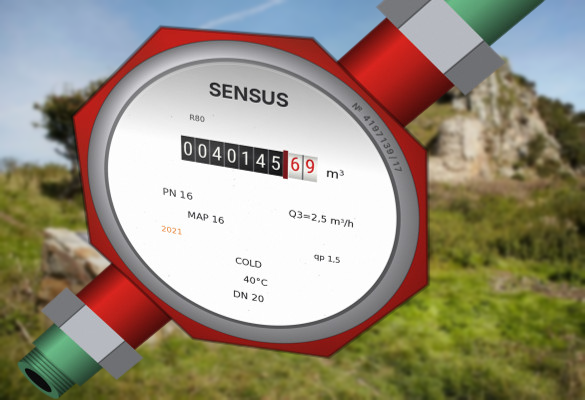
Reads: 40145.69m³
